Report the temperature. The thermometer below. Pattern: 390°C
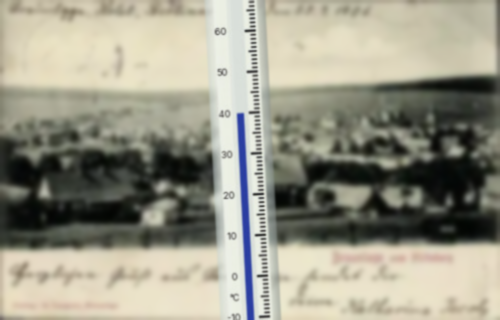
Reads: 40°C
